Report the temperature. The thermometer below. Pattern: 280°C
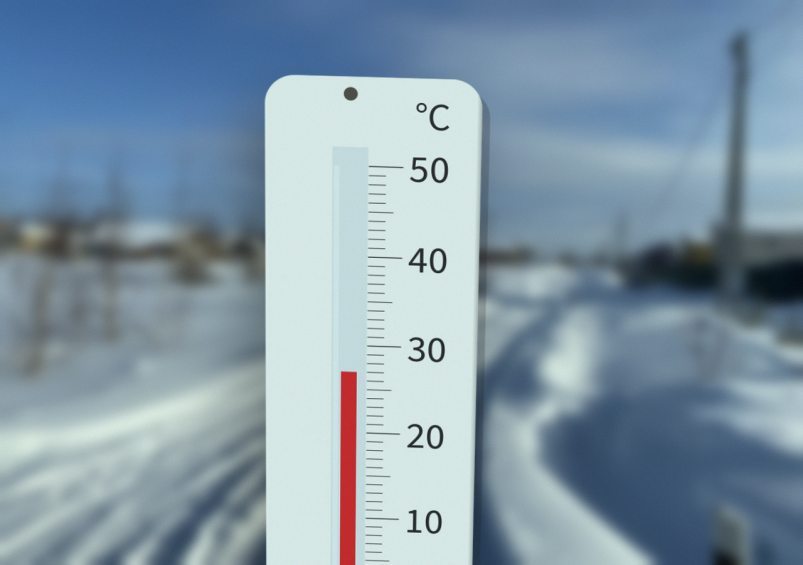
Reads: 27°C
